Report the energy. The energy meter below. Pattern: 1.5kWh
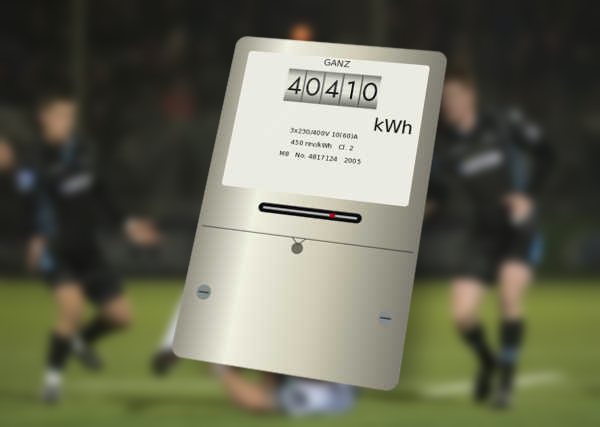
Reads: 40410kWh
